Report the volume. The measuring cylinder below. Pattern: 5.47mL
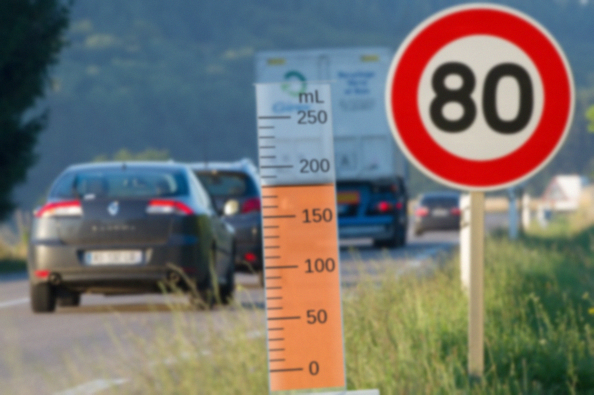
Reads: 180mL
